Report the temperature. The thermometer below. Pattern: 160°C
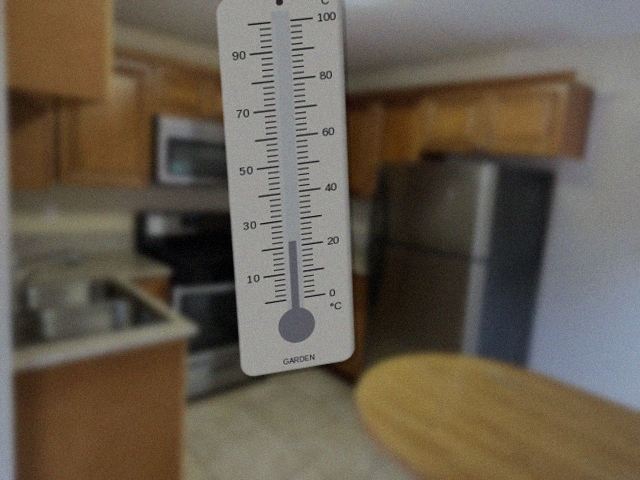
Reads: 22°C
